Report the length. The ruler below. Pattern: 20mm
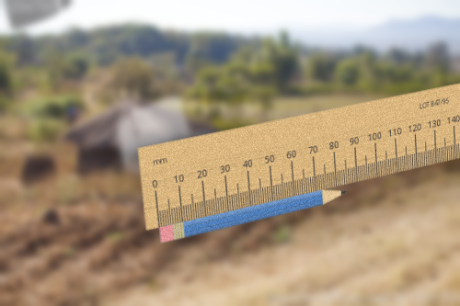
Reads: 85mm
